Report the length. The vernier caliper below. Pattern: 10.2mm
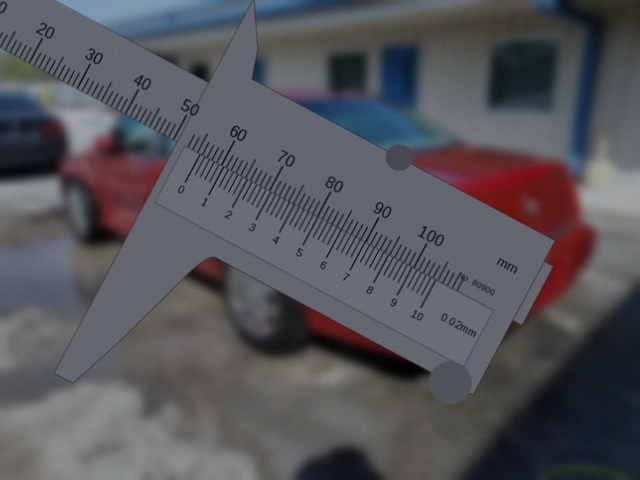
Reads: 55.6mm
